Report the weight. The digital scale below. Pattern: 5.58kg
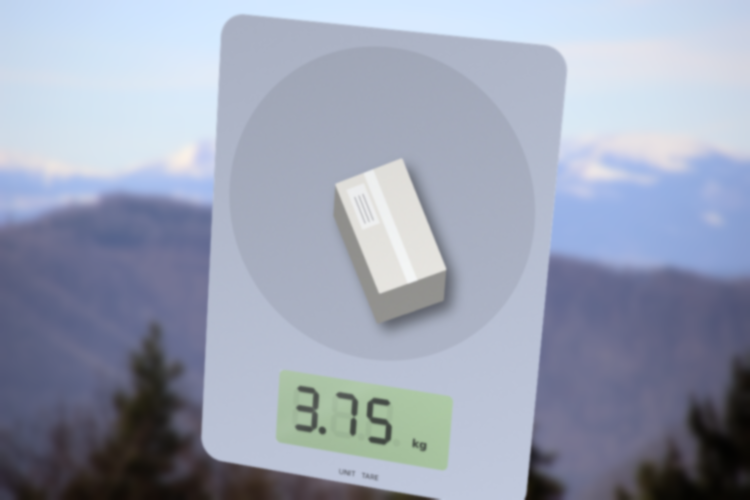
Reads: 3.75kg
